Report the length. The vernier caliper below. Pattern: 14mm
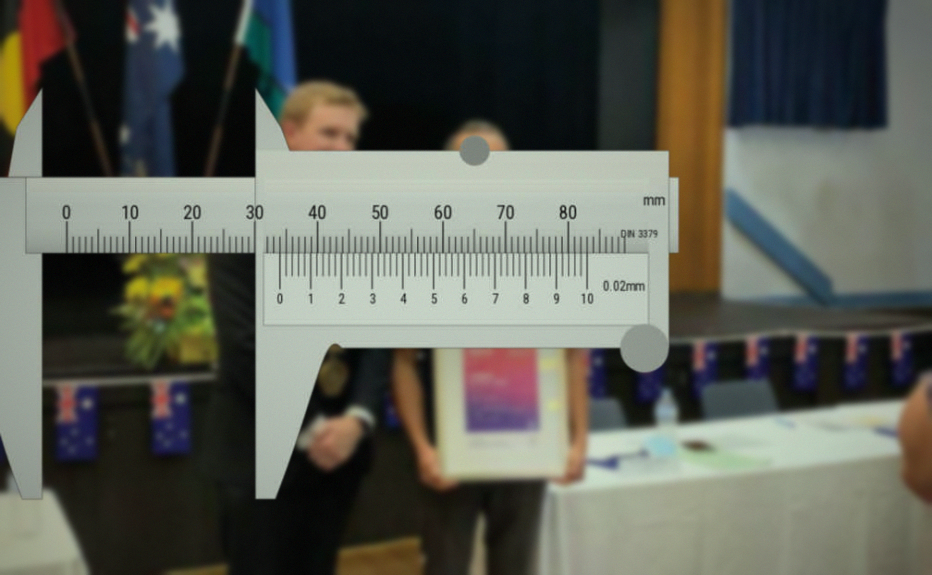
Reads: 34.0mm
